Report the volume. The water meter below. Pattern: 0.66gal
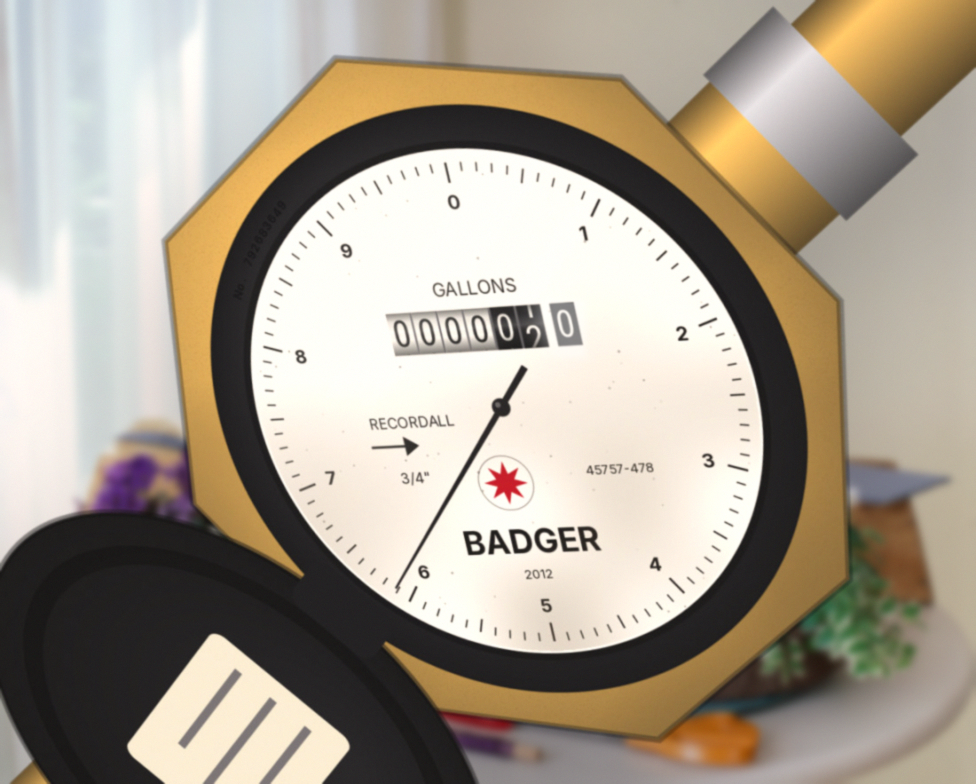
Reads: 16.1gal
